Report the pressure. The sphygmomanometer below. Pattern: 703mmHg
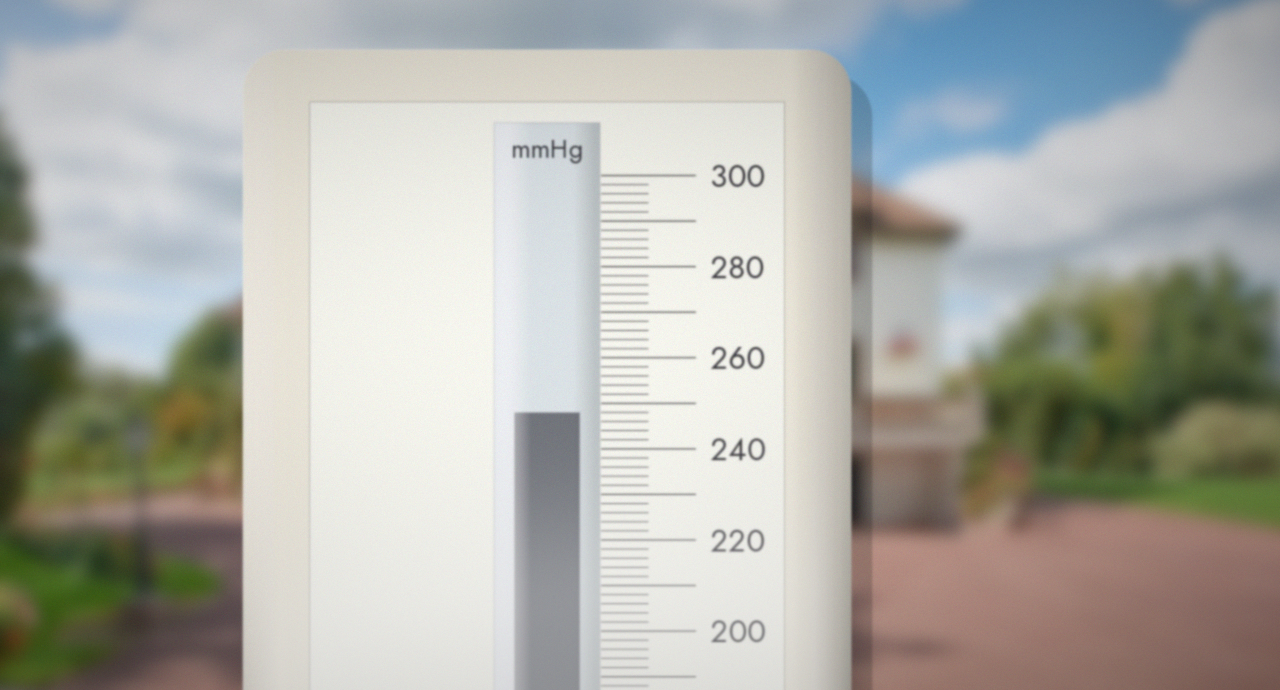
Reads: 248mmHg
